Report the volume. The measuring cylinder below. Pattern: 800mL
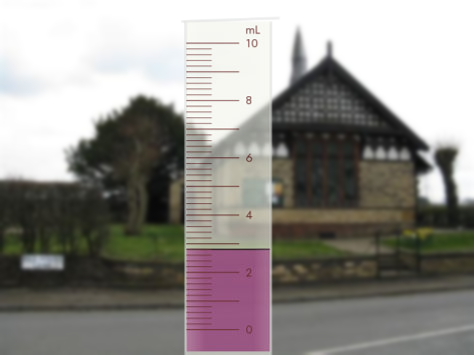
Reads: 2.8mL
